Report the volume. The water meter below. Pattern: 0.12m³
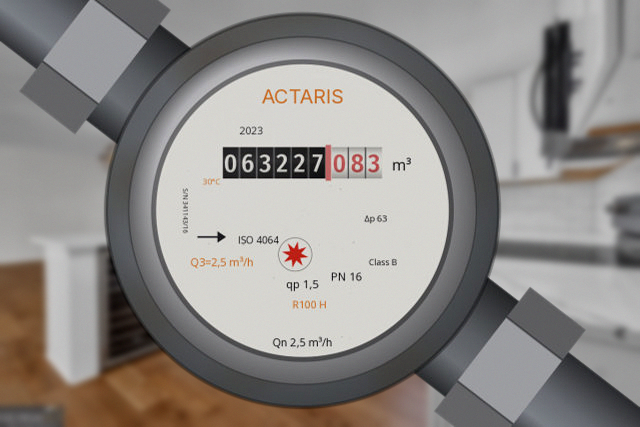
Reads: 63227.083m³
